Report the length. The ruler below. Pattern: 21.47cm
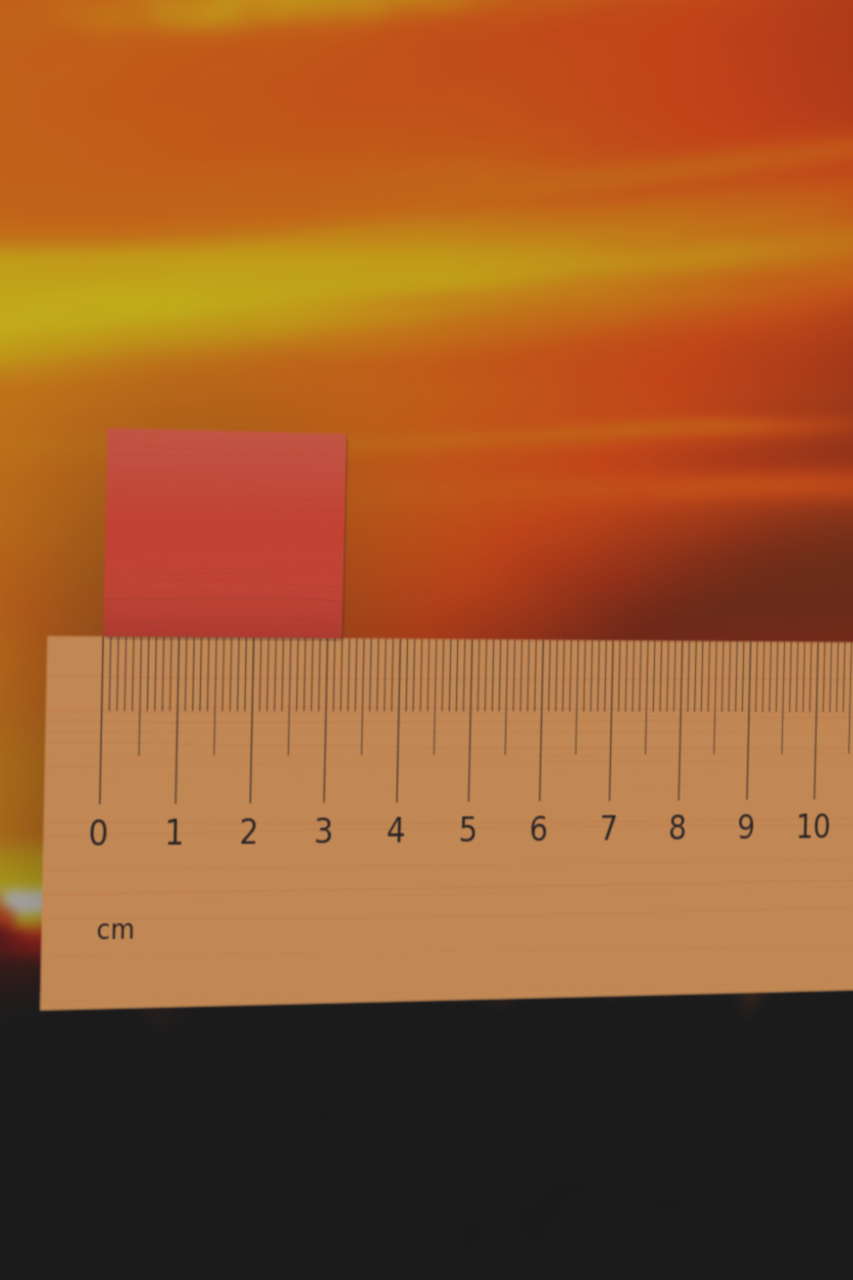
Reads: 3.2cm
